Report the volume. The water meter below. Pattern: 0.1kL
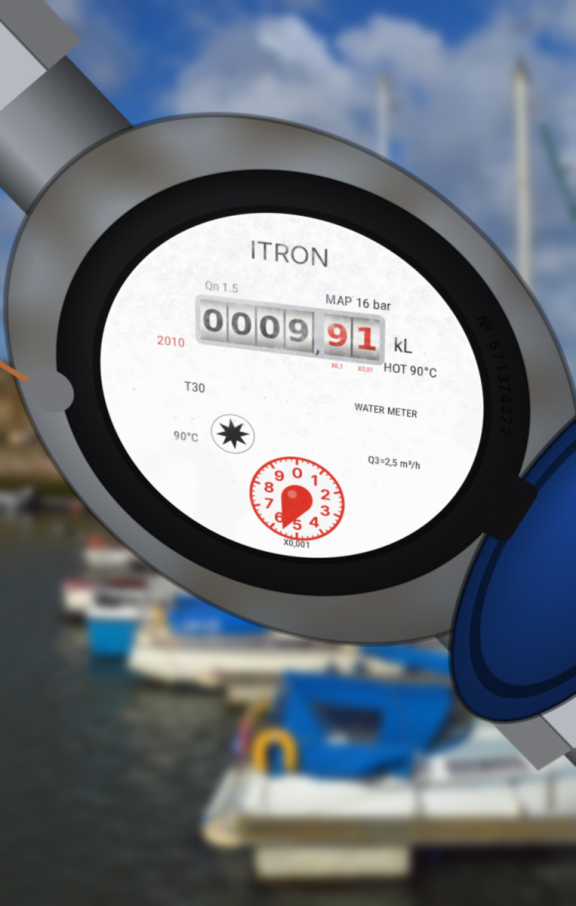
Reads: 9.915kL
